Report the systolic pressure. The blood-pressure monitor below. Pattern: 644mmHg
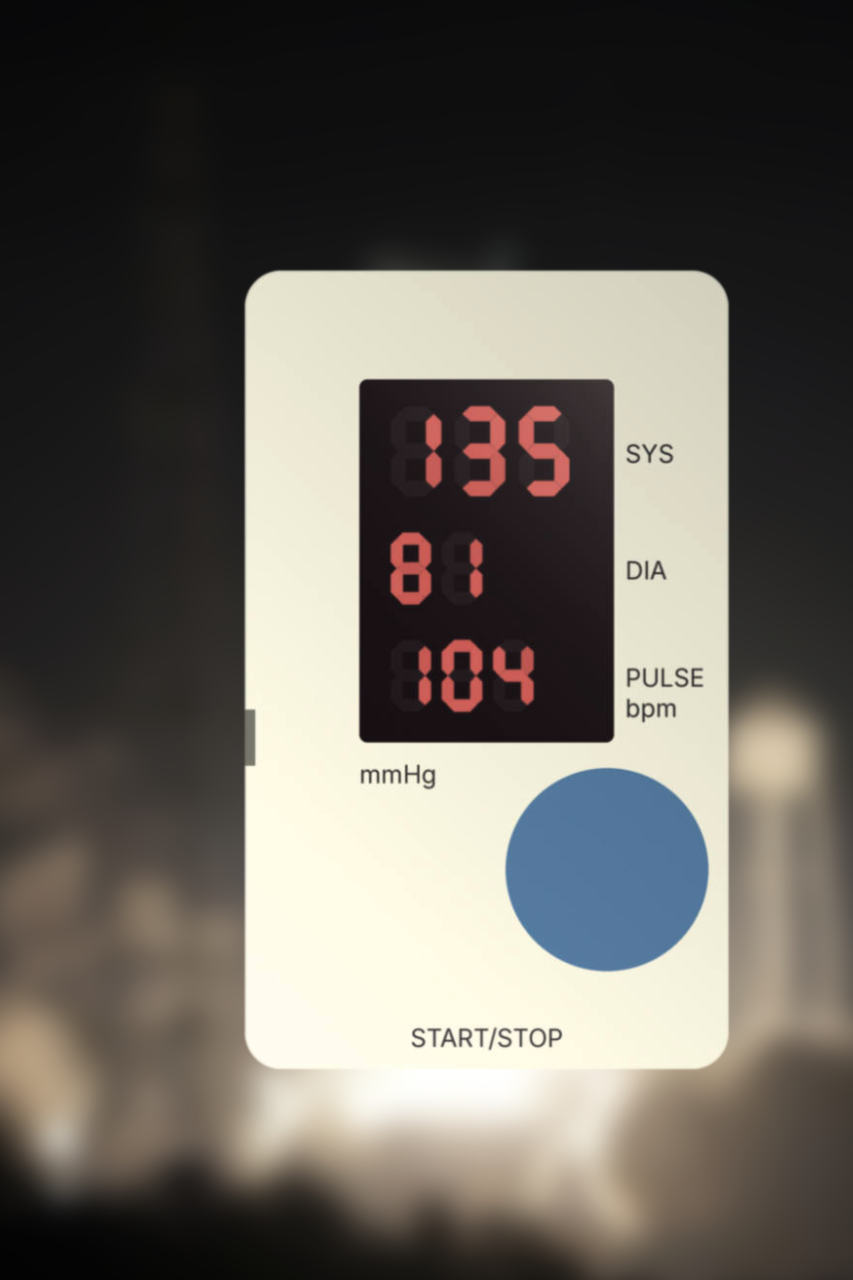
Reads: 135mmHg
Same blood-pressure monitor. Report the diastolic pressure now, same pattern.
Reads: 81mmHg
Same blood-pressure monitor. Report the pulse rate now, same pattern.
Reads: 104bpm
